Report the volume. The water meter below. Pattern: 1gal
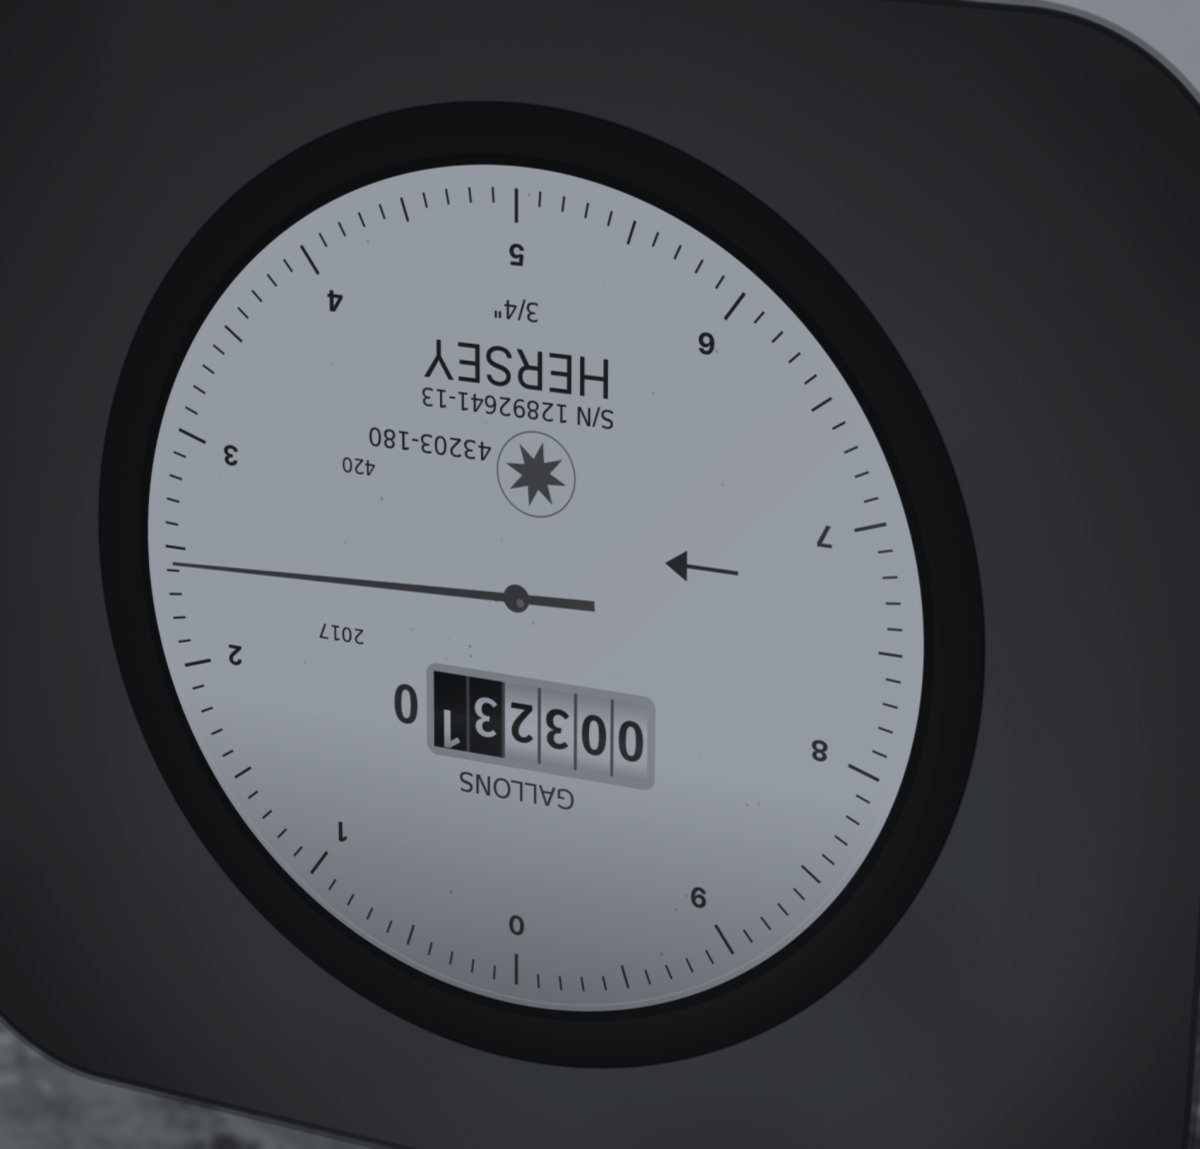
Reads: 32312.4gal
